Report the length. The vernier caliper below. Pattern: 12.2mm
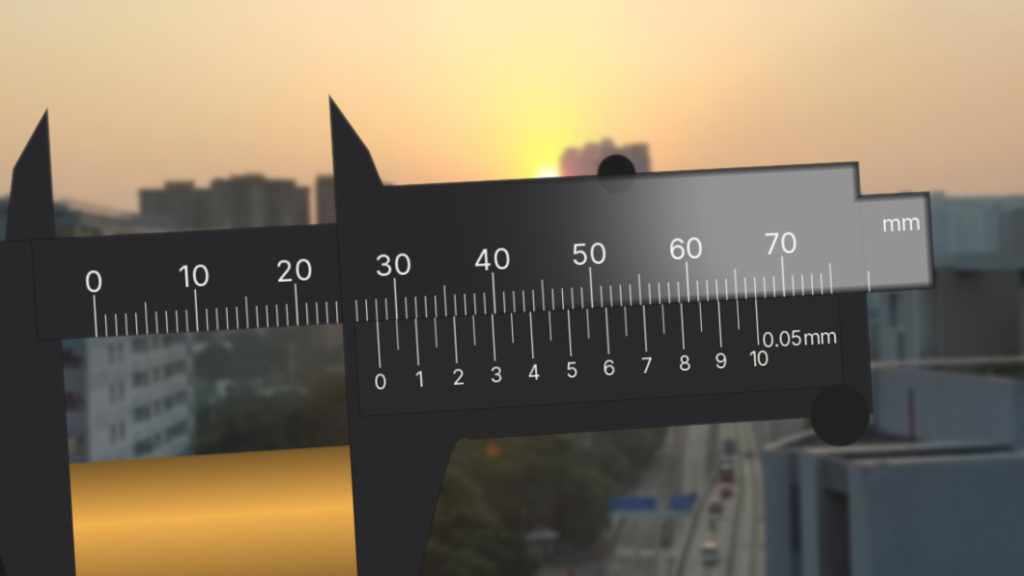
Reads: 28.0mm
